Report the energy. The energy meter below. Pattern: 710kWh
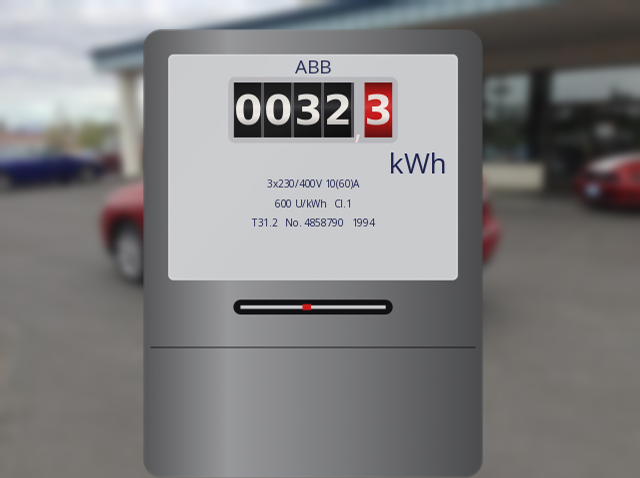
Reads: 32.3kWh
